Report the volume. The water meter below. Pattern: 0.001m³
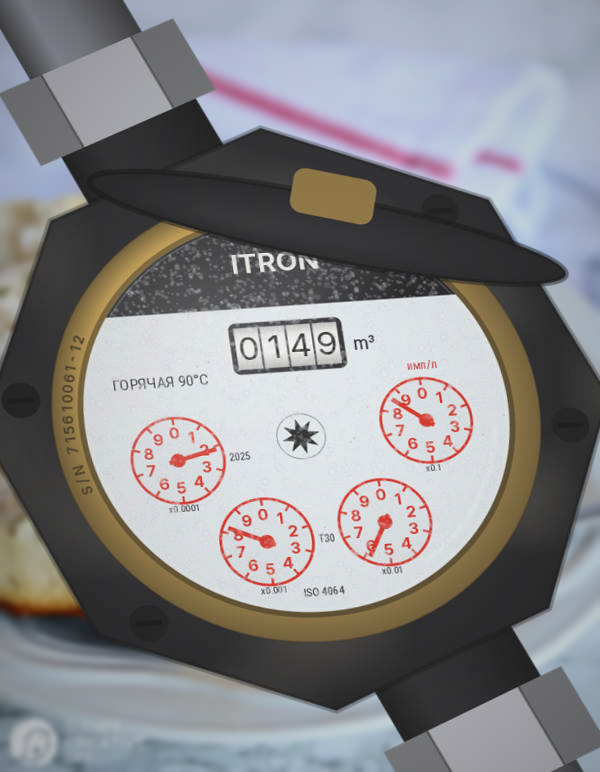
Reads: 149.8582m³
